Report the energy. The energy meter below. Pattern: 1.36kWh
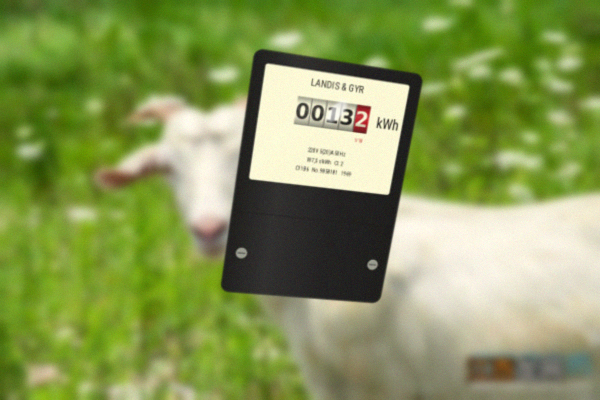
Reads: 13.2kWh
